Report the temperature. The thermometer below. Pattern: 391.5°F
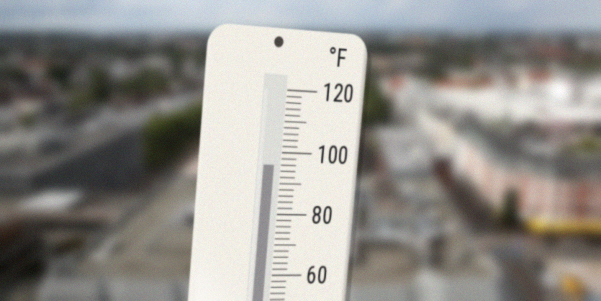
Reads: 96°F
